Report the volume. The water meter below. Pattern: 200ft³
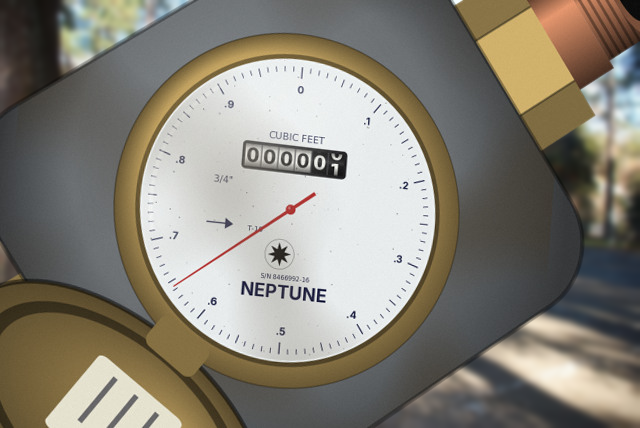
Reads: 0.64ft³
